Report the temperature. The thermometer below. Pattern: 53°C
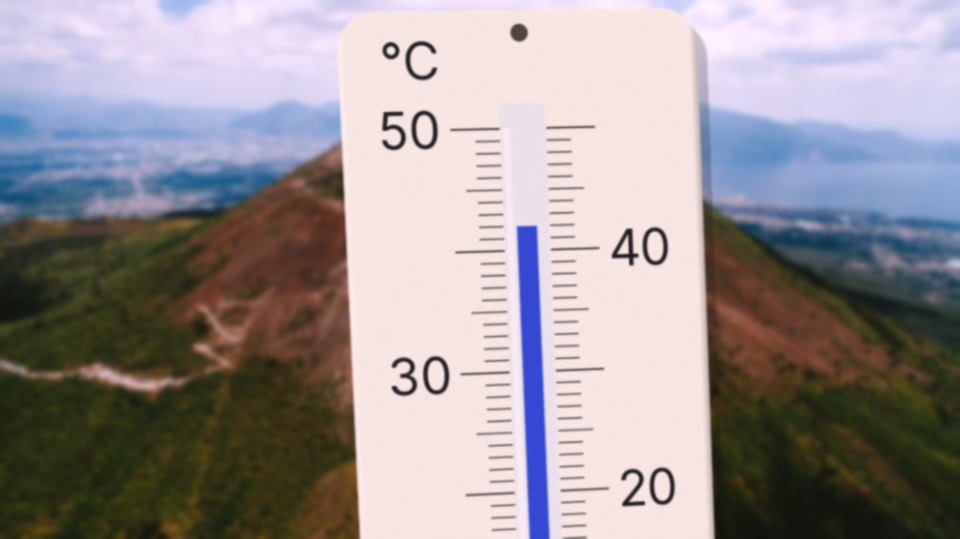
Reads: 42°C
